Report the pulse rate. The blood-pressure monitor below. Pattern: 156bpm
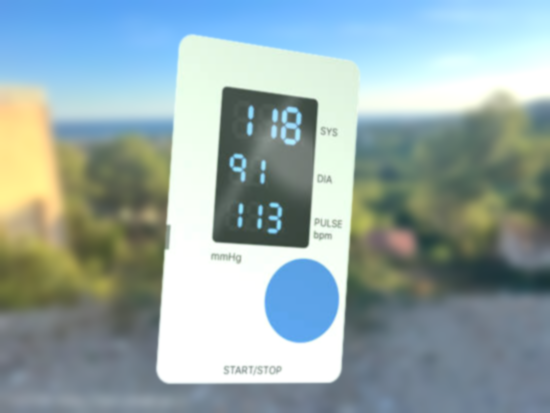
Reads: 113bpm
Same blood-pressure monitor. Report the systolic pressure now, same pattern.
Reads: 118mmHg
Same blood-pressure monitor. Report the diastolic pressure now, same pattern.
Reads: 91mmHg
